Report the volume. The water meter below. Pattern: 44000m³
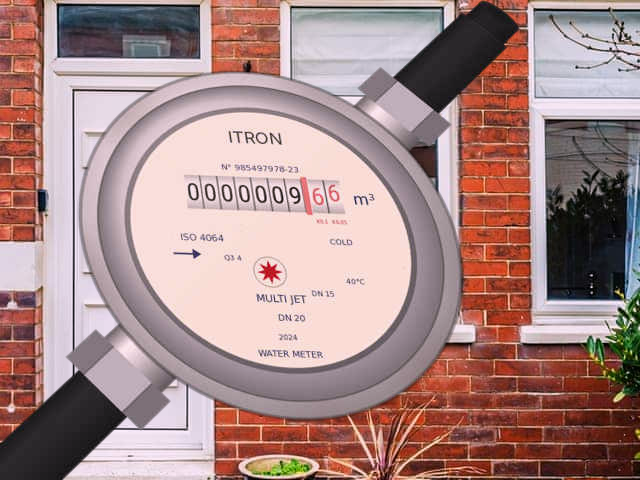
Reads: 9.66m³
